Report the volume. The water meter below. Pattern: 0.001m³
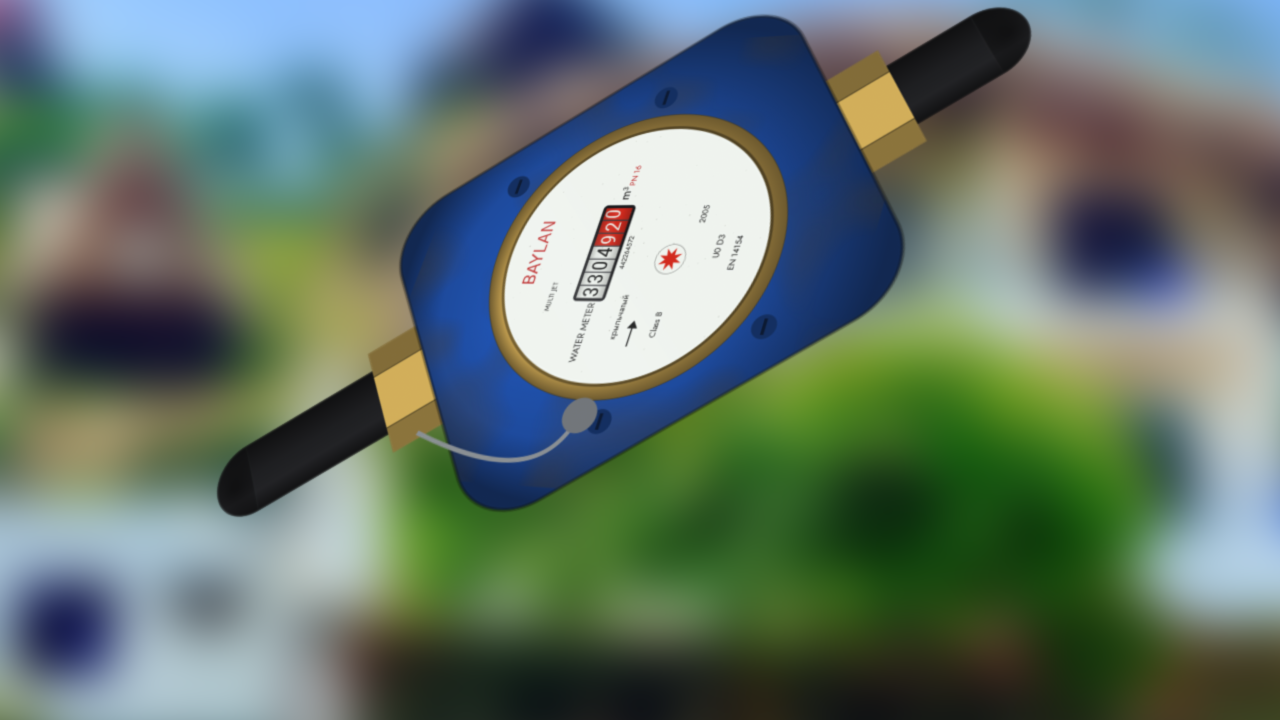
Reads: 3304.920m³
